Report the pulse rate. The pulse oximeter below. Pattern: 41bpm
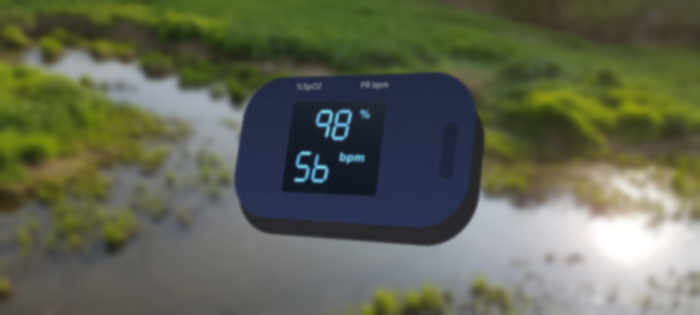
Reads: 56bpm
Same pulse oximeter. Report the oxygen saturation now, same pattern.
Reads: 98%
